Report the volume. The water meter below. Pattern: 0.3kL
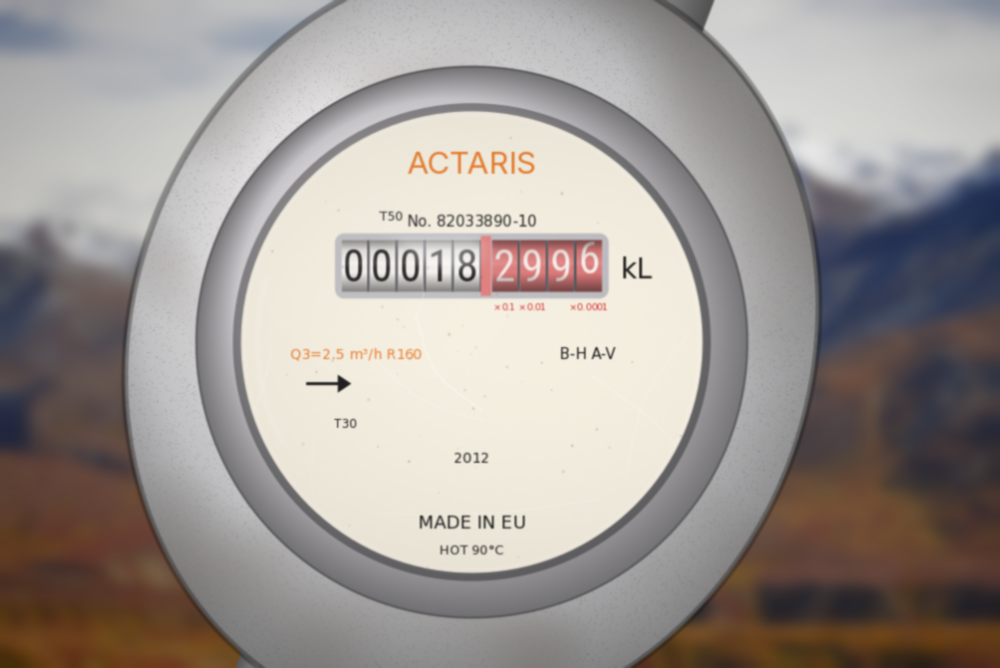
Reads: 18.2996kL
